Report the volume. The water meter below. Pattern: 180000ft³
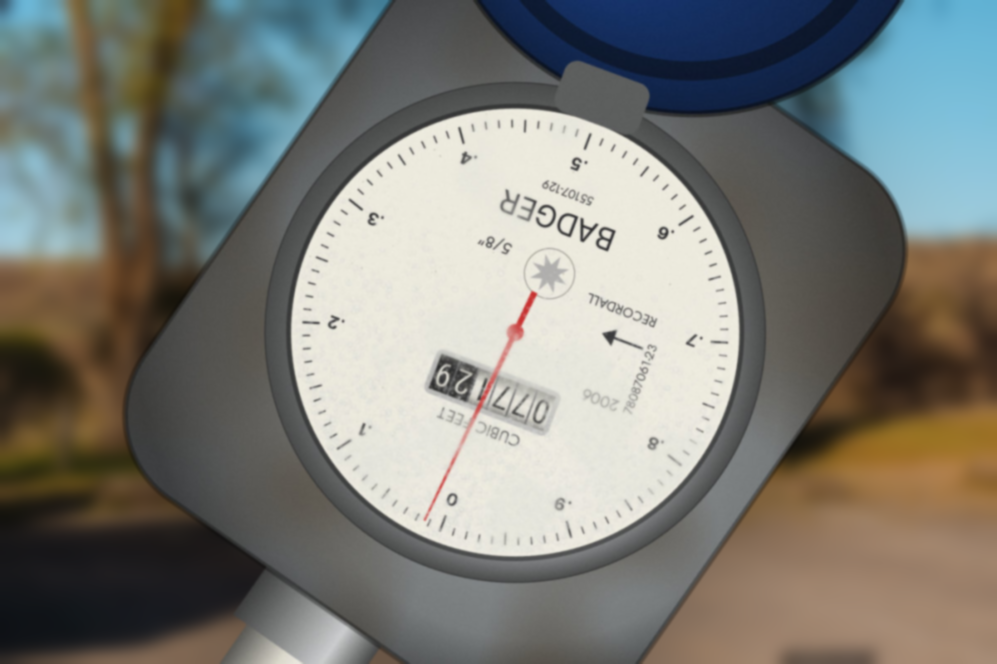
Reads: 77129.01ft³
